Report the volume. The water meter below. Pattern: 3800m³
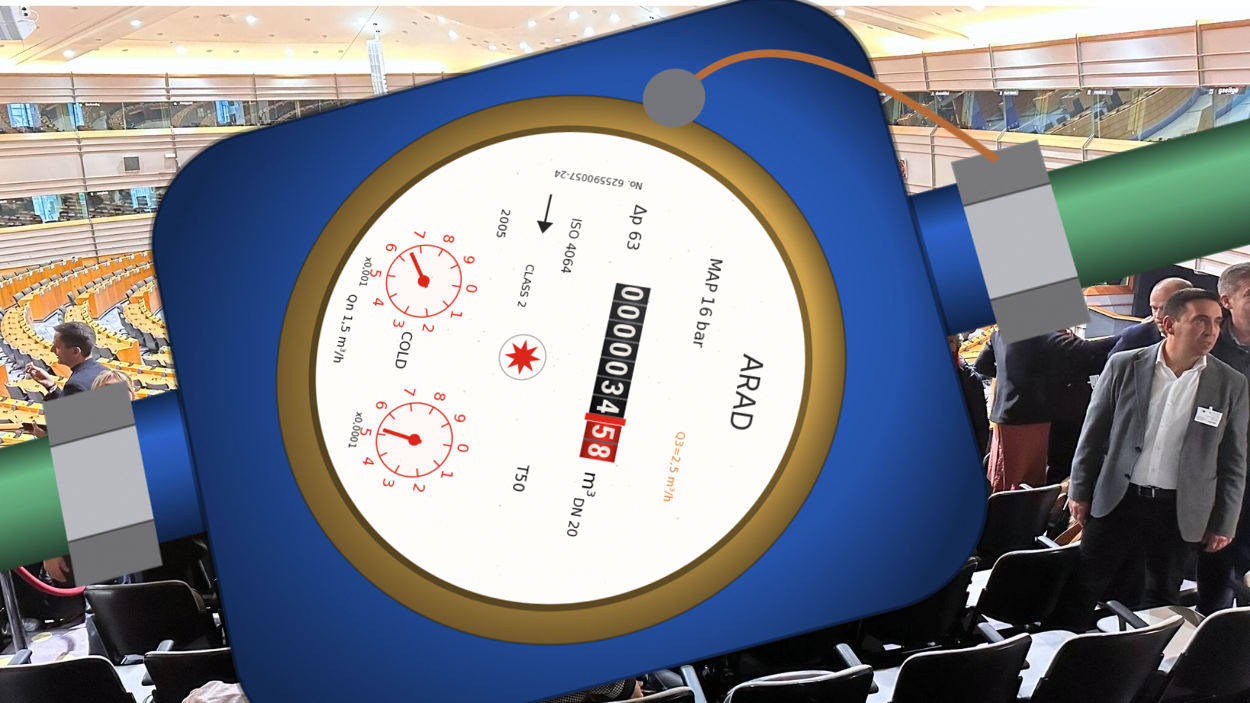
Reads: 34.5865m³
